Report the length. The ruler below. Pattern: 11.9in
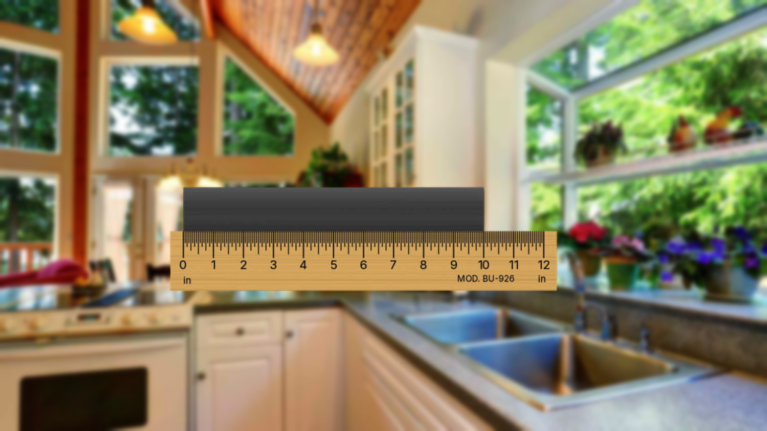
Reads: 10in
